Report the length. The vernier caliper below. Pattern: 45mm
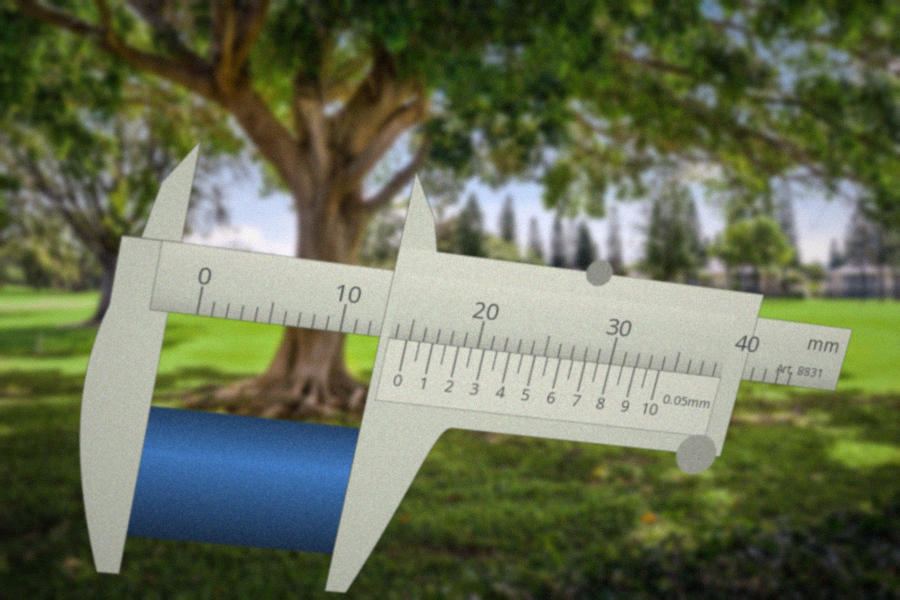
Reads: 14.8mm
